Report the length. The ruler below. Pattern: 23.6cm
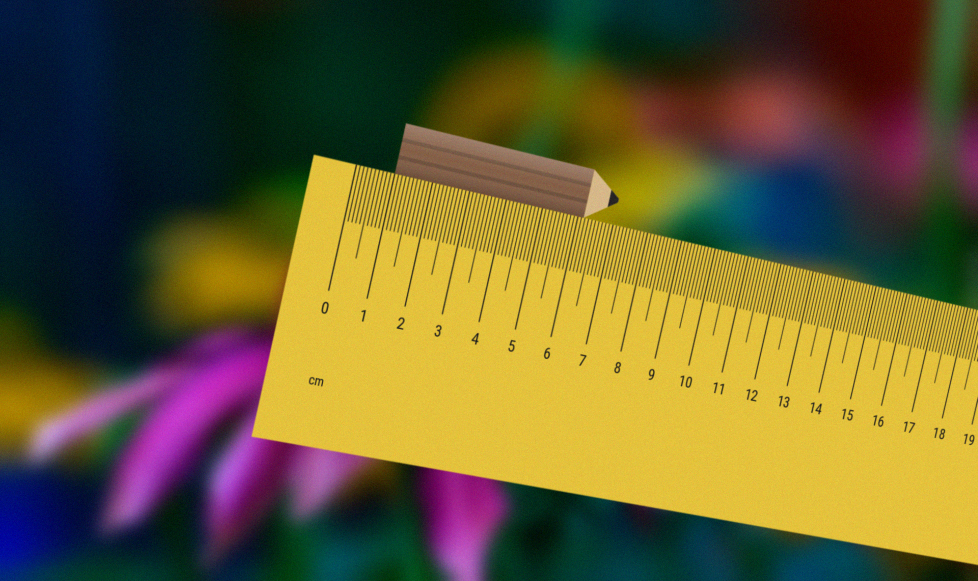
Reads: 6cm
